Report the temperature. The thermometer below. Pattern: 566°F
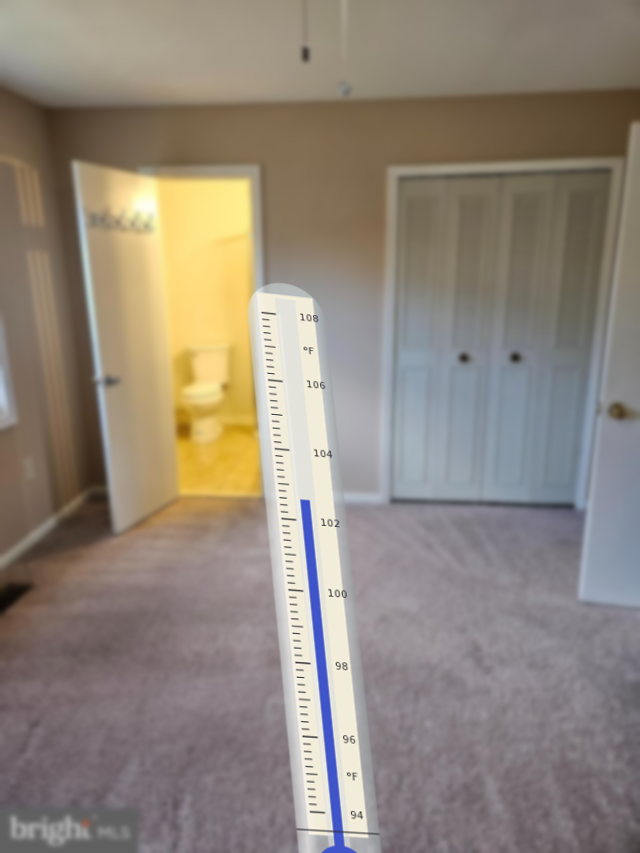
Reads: 102.6°F
